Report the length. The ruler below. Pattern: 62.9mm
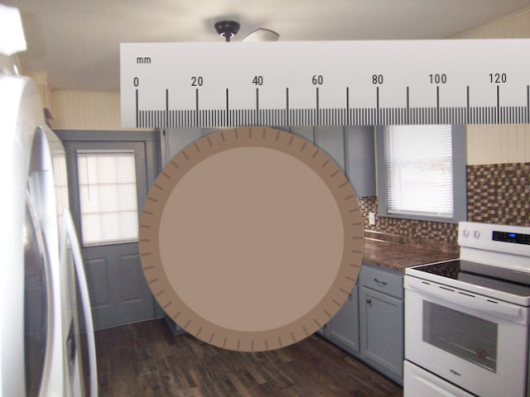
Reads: 75mm
